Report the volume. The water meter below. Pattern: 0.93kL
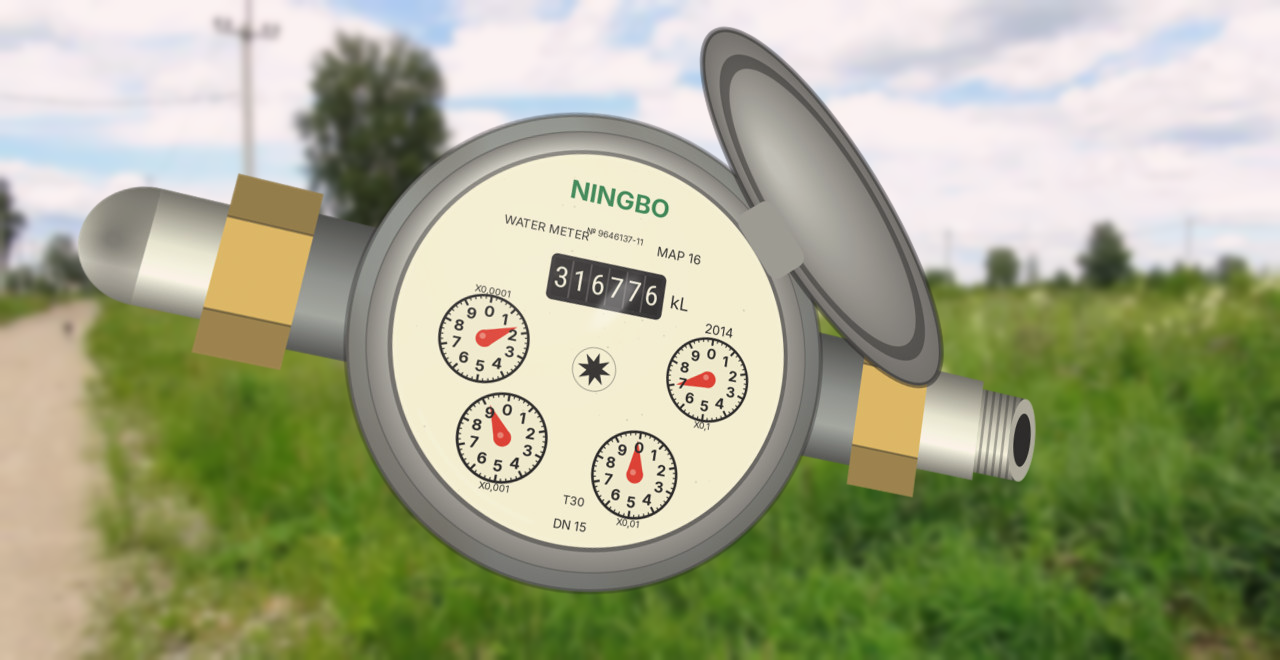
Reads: 316776.6991kL
